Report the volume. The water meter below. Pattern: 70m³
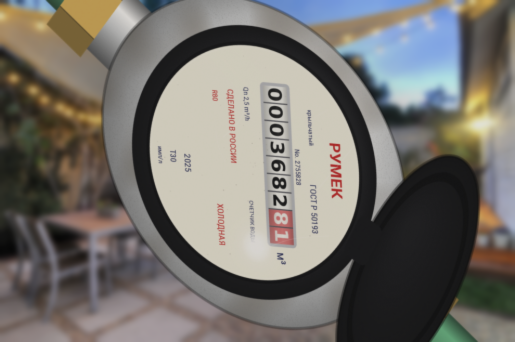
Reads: 3682.81m³
